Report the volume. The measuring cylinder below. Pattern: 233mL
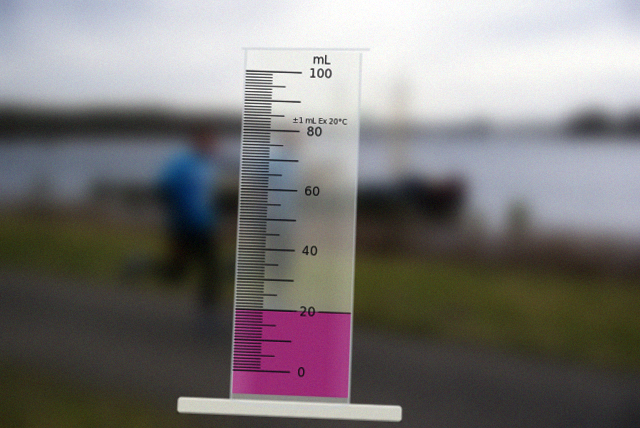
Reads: 20mL
